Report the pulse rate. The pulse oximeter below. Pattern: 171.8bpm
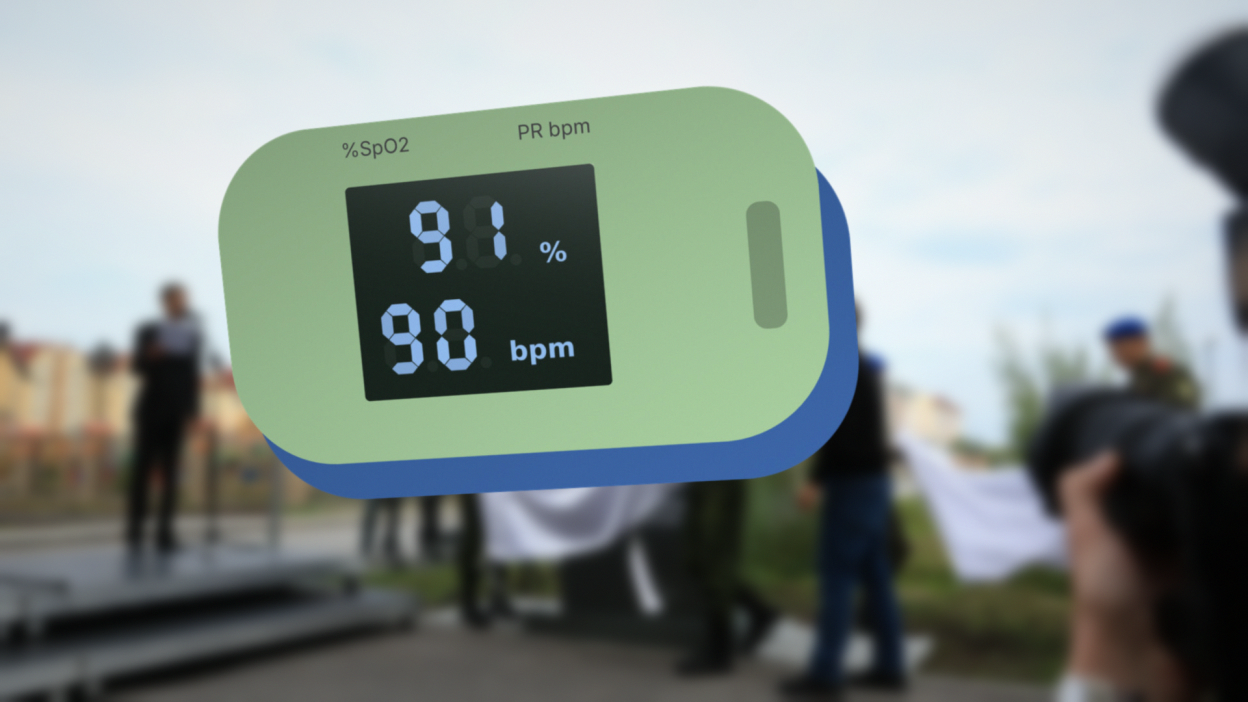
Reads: 90bpm
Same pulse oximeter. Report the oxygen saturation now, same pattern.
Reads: 91%
